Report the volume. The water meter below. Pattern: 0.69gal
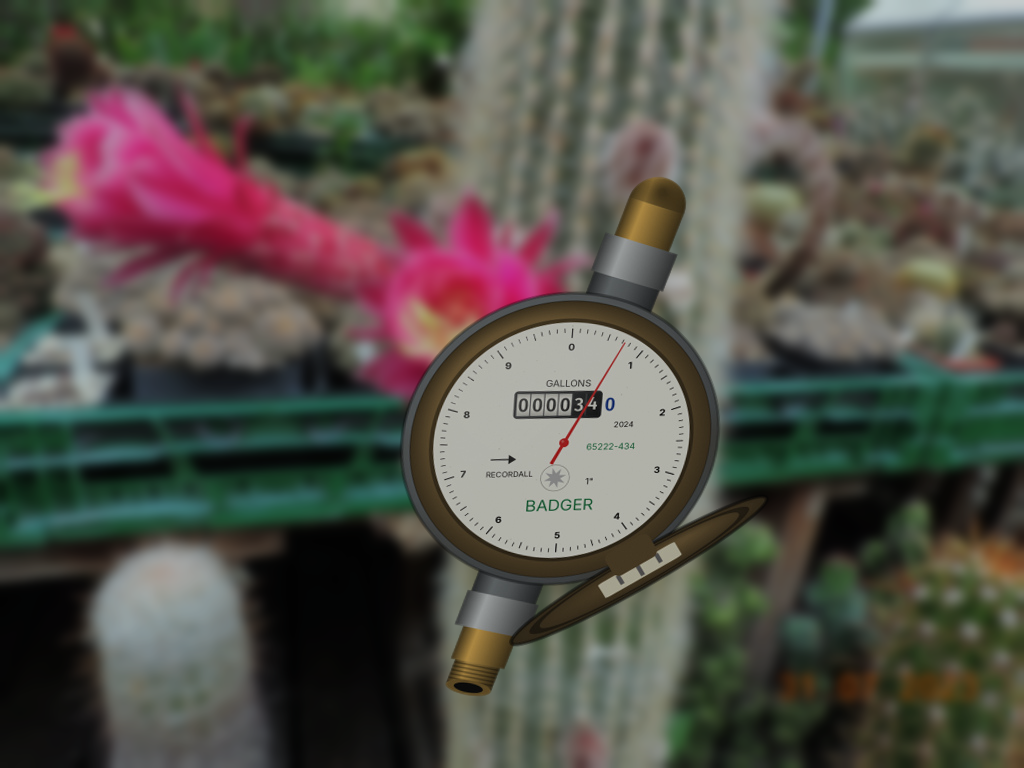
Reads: 340.7gal
